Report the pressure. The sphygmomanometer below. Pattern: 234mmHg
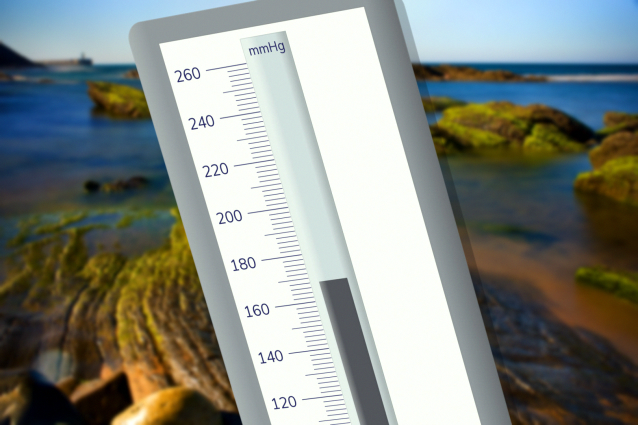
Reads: 168mmHg
